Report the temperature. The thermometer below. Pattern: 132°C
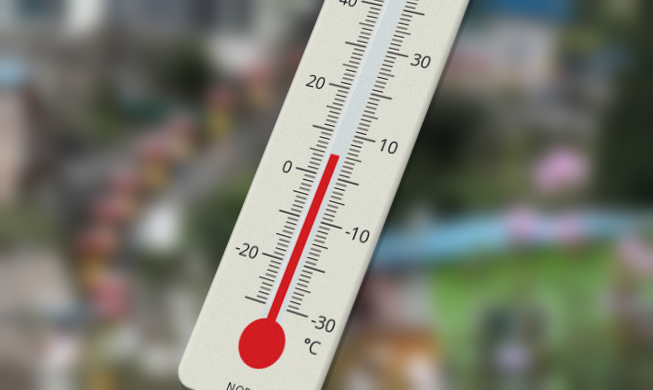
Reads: 5°C
